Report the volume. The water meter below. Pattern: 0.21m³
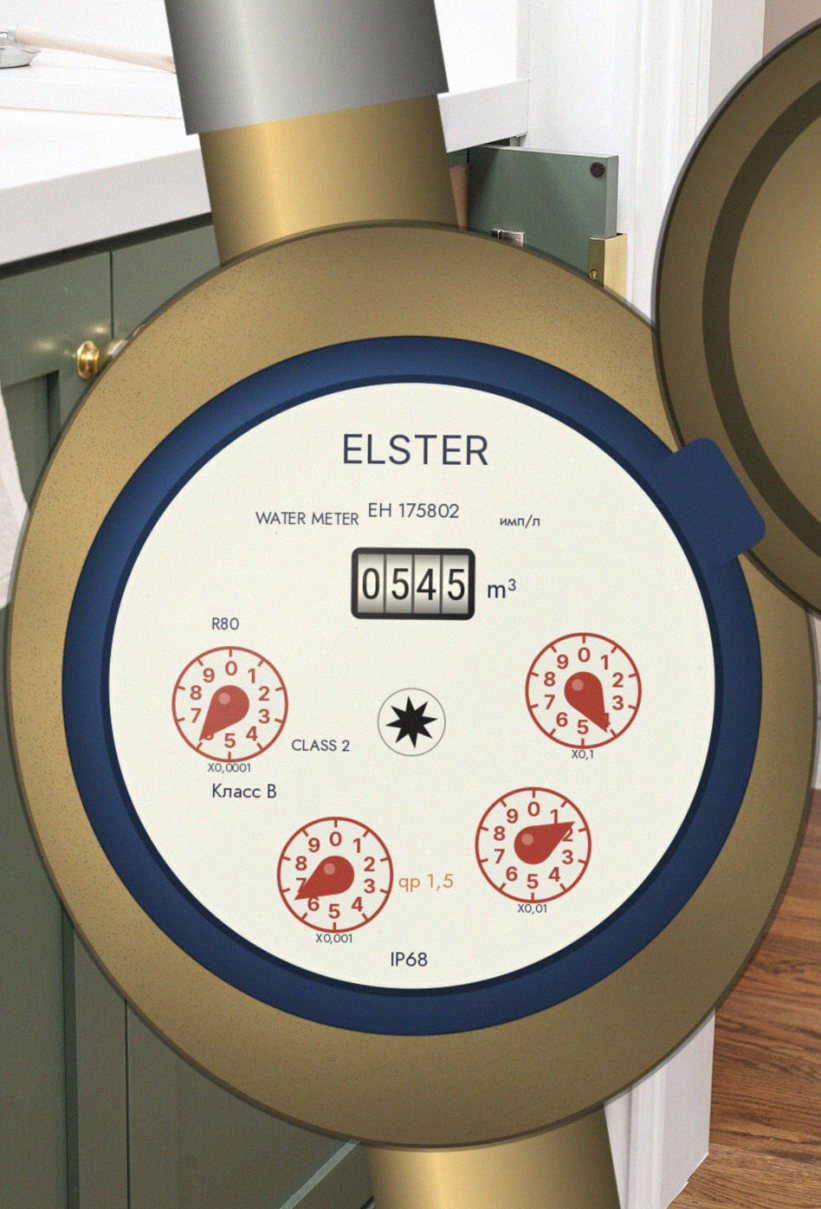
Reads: 545.4166m³
